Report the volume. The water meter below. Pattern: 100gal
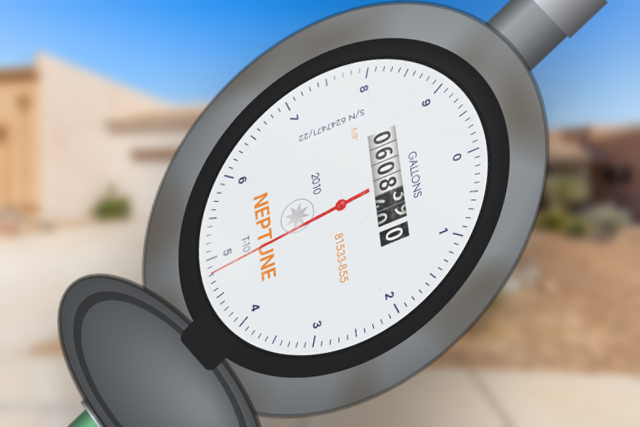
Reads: 608394.8gal
